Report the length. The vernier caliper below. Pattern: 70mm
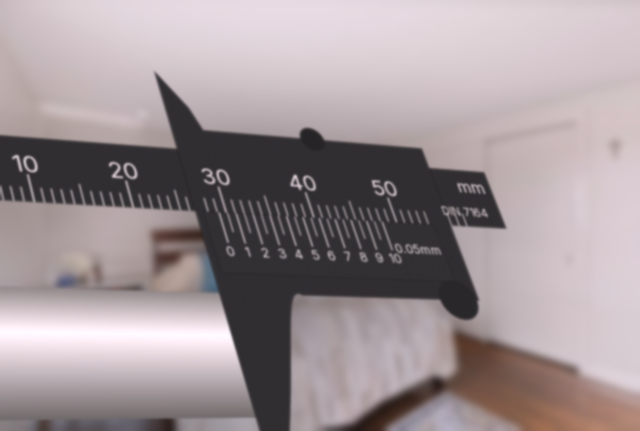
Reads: 29.2mm
